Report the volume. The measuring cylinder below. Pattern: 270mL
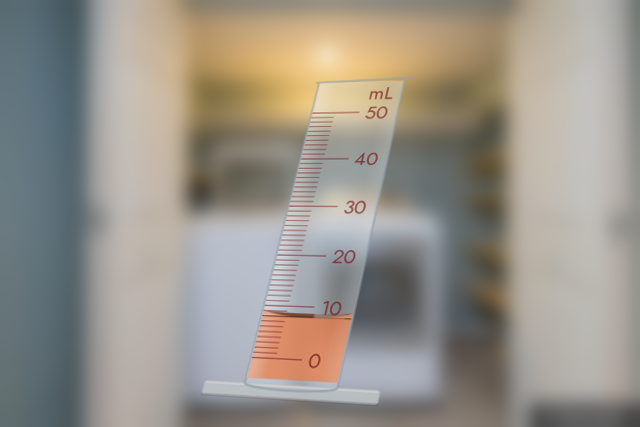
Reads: 8mL
